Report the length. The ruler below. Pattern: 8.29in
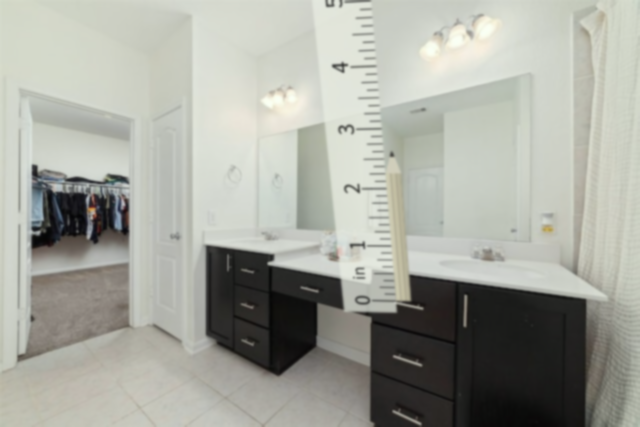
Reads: 2.625in
